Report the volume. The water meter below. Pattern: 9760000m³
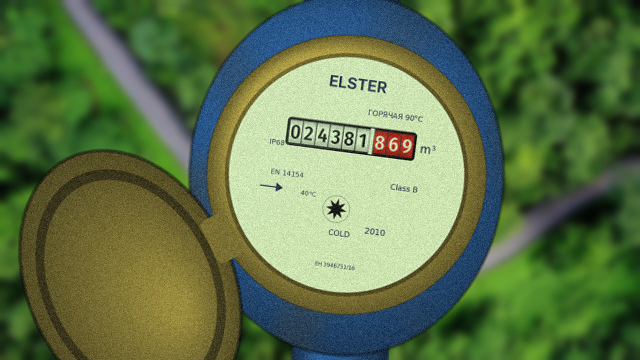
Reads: 24381.869m³
